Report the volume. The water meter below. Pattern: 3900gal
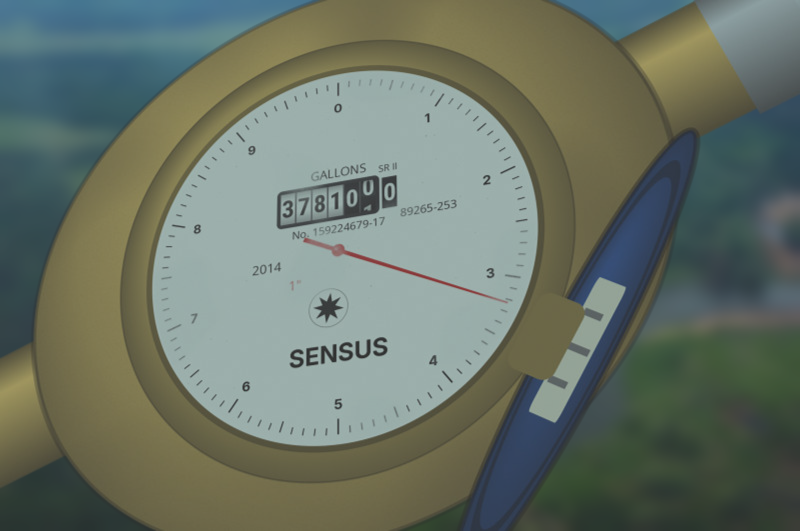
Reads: 3781003.2gal
